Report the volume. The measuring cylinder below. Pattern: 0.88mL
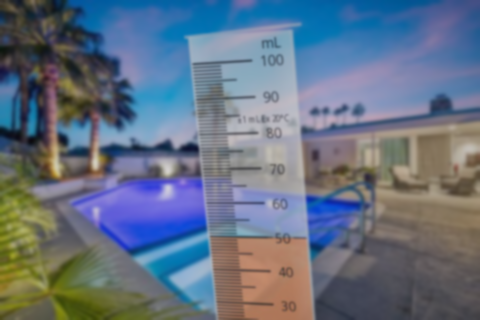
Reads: 50mL
